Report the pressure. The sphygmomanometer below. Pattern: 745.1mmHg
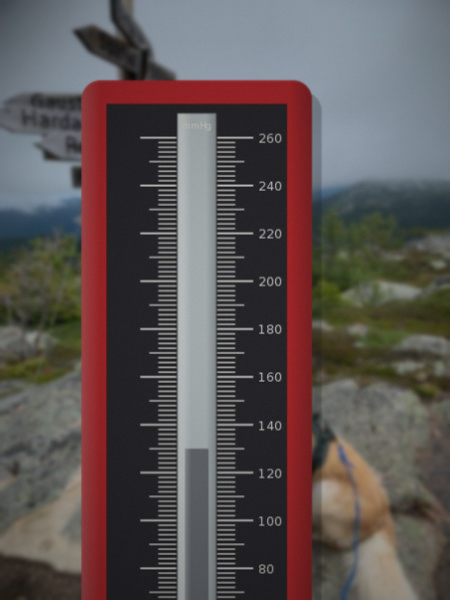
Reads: 130mmHg
